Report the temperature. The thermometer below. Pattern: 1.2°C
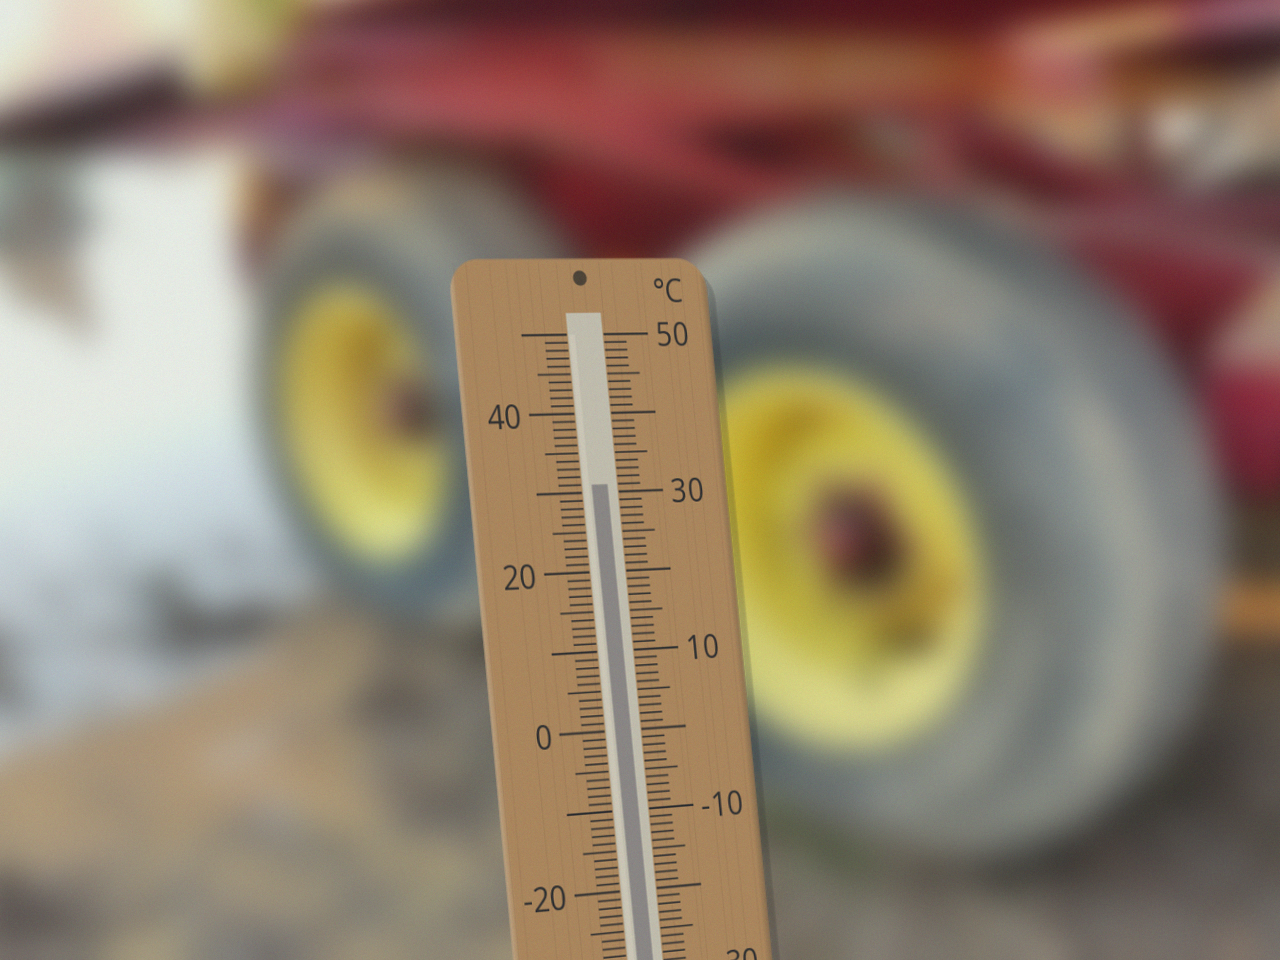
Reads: 31°C
